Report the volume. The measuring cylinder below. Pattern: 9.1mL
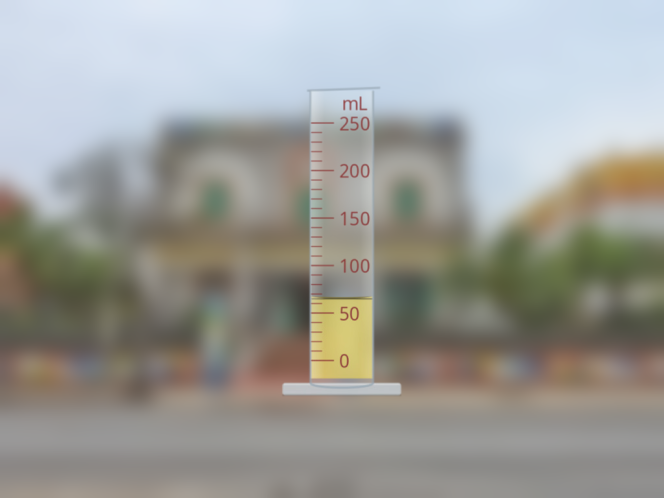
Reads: 65mL
